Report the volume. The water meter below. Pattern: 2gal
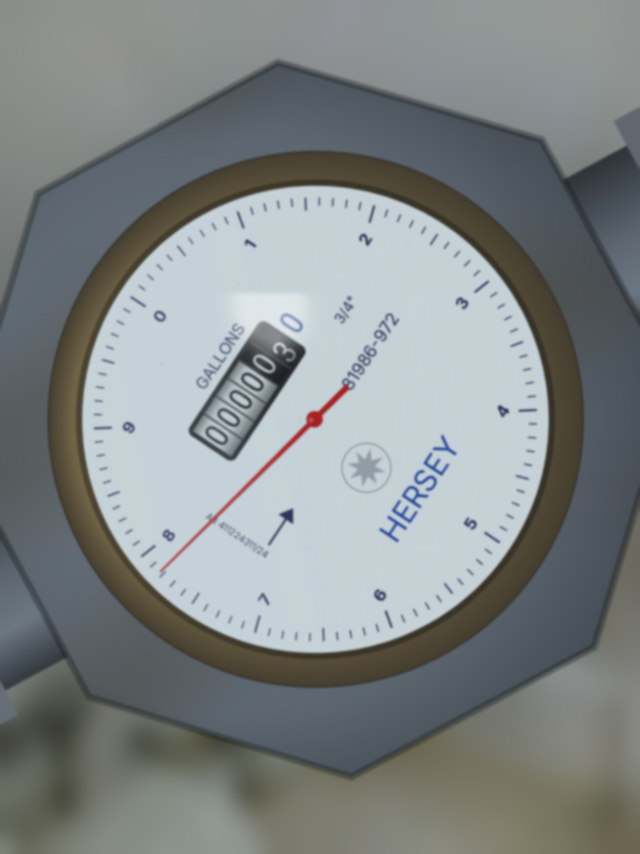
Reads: 27.8gal
